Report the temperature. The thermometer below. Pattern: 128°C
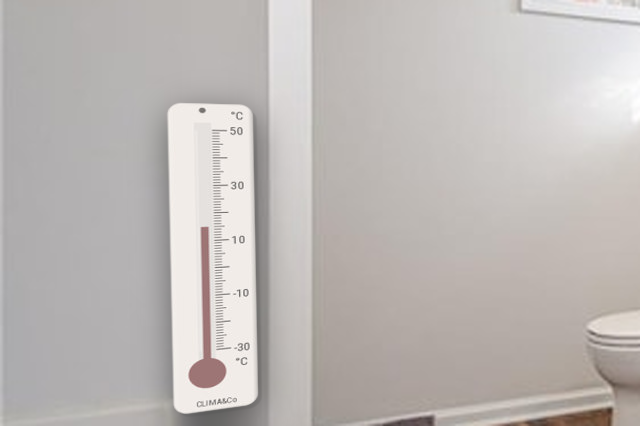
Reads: 15°C
